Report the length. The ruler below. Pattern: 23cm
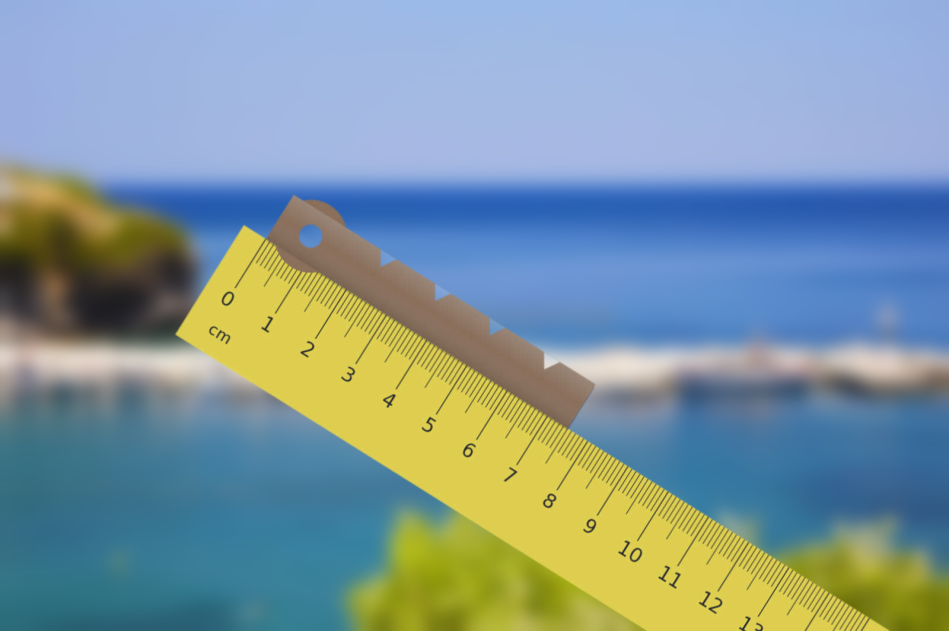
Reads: 7.5cm
